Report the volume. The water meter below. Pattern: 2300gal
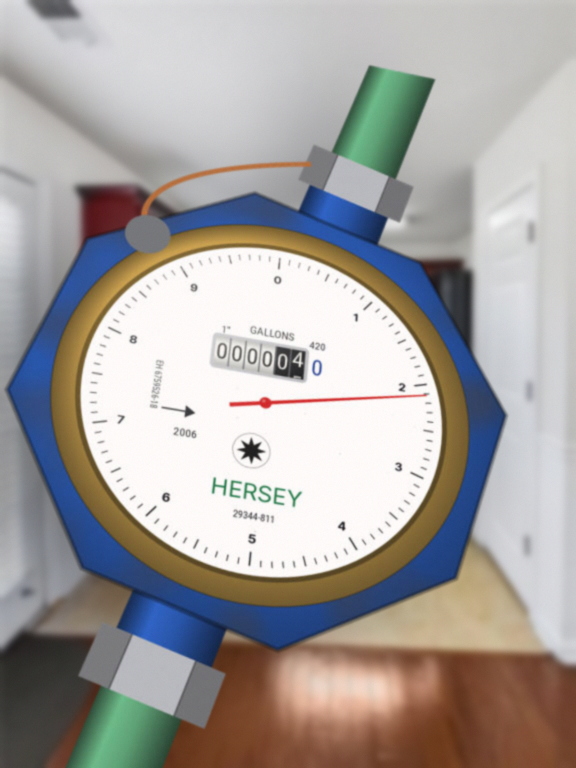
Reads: 42.1gal
